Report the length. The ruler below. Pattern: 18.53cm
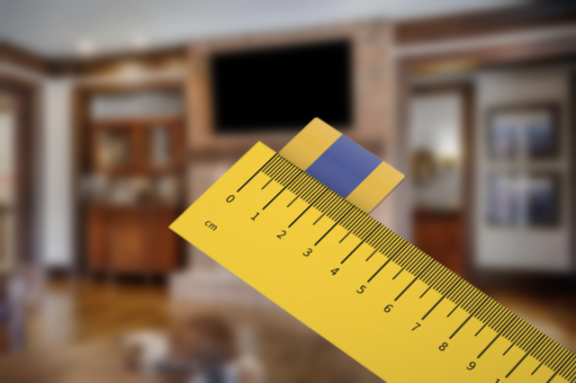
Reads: 3.5cm
